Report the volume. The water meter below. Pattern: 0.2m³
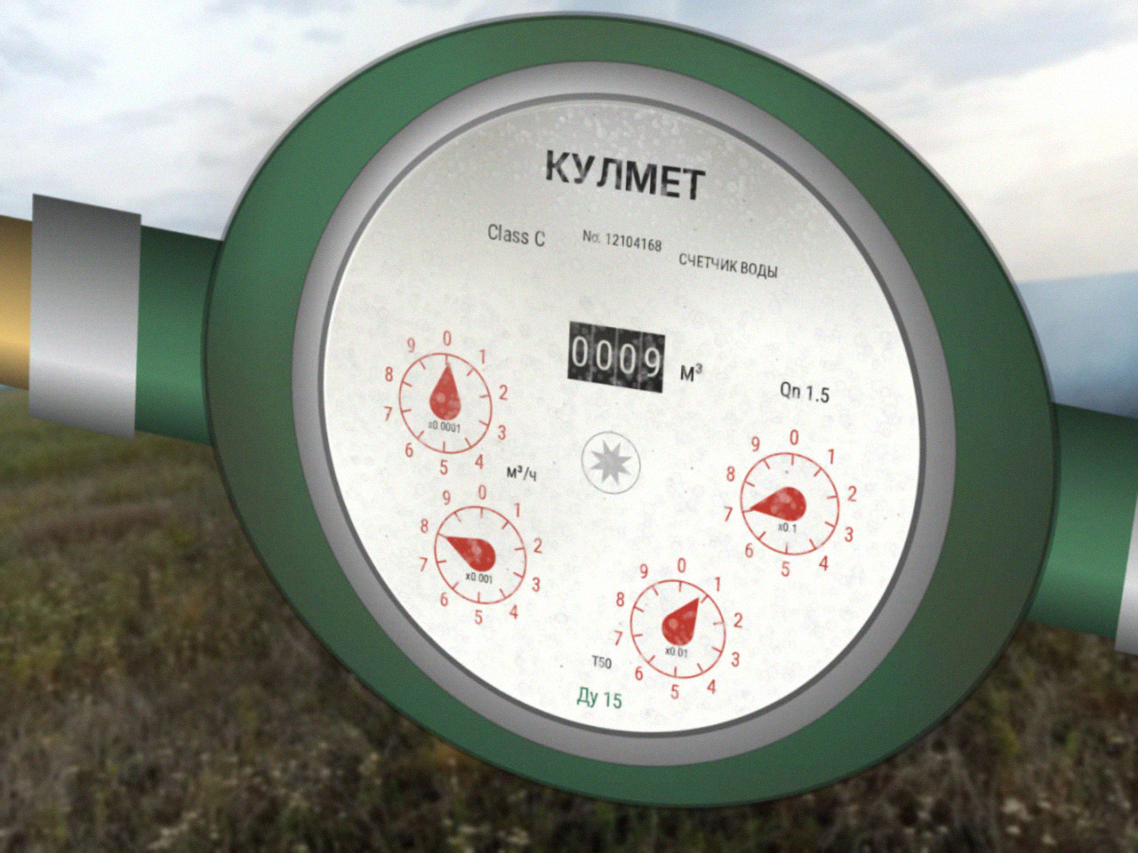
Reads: 9.7080m³
